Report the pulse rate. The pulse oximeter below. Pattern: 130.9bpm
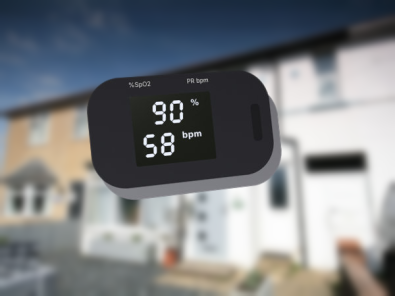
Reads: 58bpm
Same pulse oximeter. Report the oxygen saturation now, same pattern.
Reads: 90%
